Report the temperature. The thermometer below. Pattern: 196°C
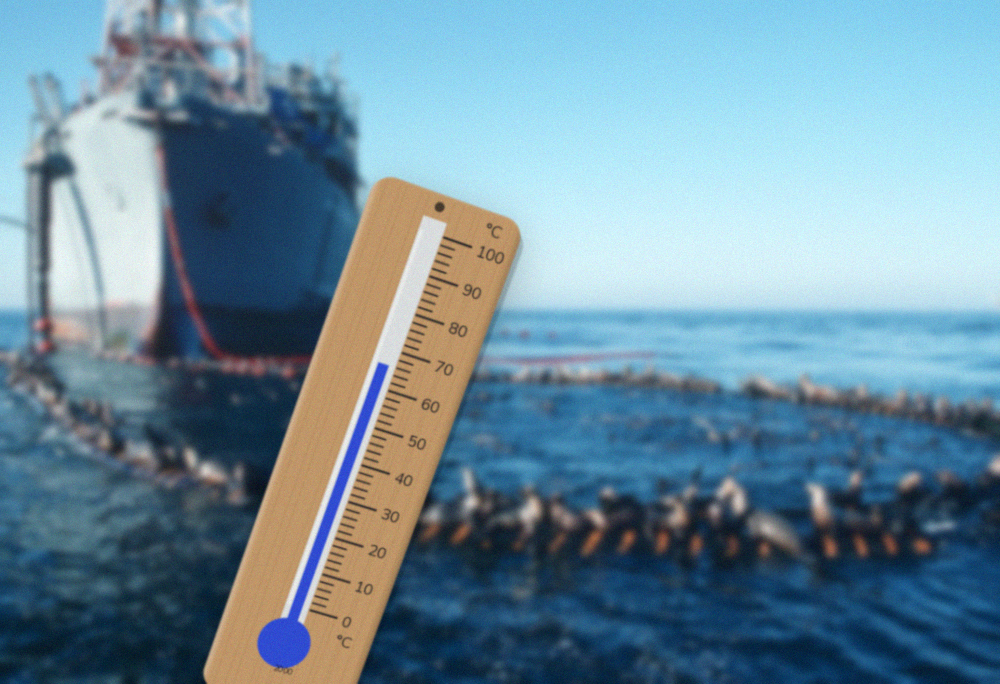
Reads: 66°C
